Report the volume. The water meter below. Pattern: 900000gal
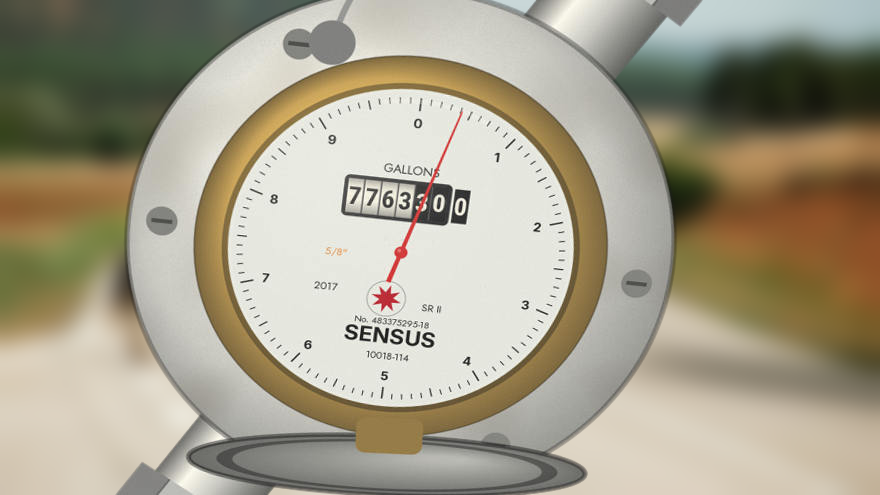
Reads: 7763300.4gal
